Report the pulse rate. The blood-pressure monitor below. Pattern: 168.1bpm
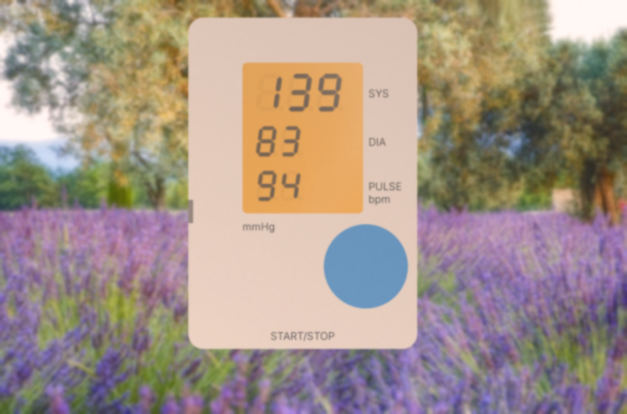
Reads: 94bpm
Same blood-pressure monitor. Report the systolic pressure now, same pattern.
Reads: 139mmHg
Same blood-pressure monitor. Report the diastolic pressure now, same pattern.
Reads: 83mmHg
